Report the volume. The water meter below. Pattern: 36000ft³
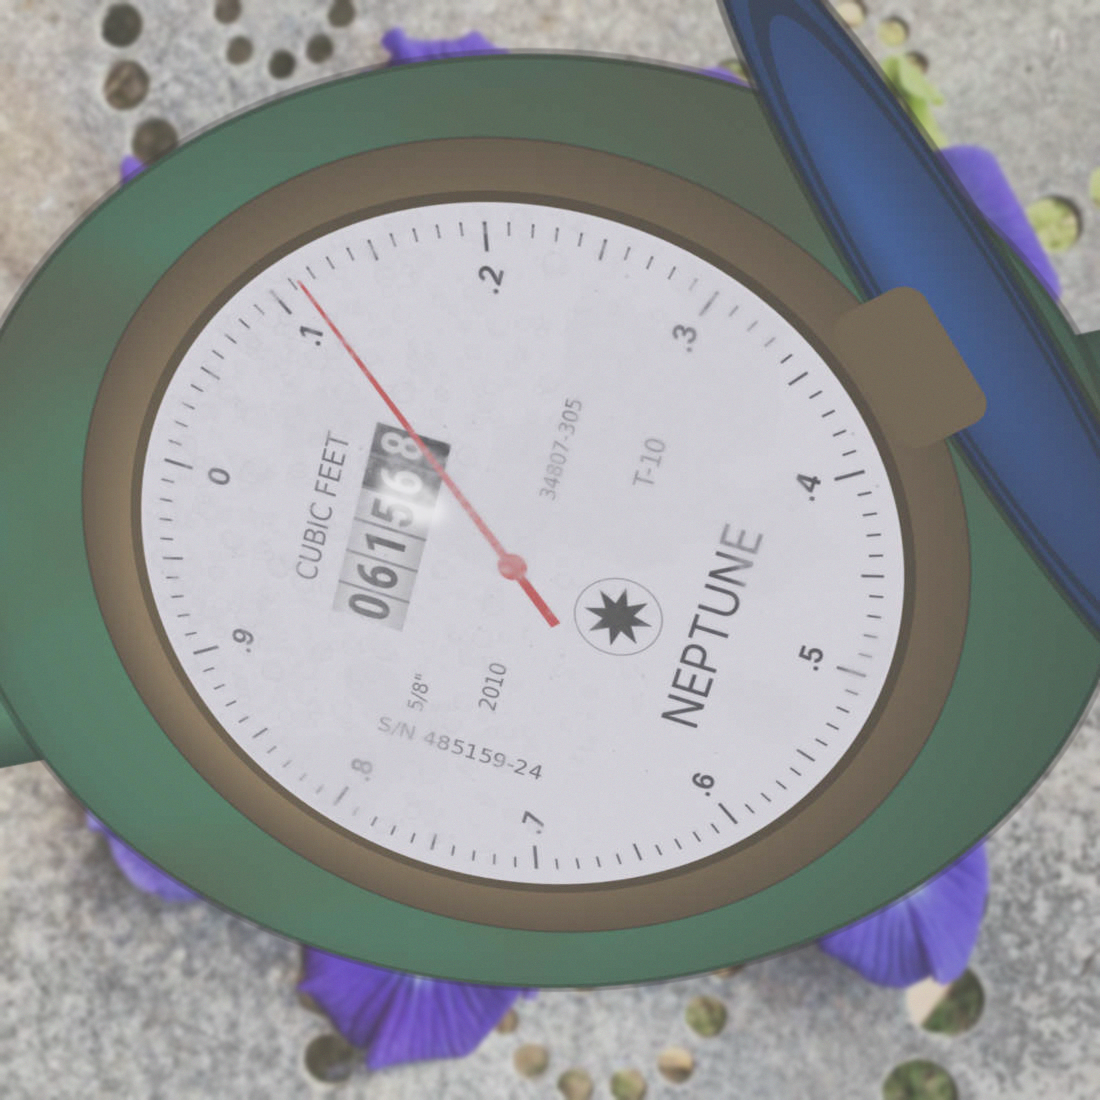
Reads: 61568.11ft³
